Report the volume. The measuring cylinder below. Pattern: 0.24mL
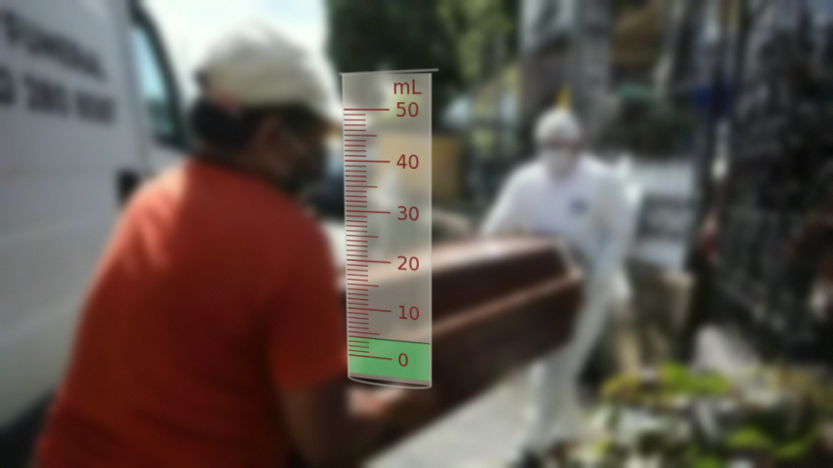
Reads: 4mL
